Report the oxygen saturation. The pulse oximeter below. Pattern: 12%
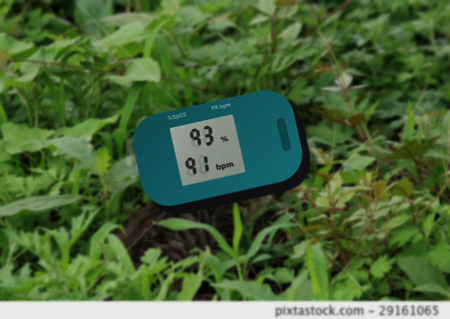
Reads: 93%
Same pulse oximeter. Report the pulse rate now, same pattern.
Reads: 91bpm
